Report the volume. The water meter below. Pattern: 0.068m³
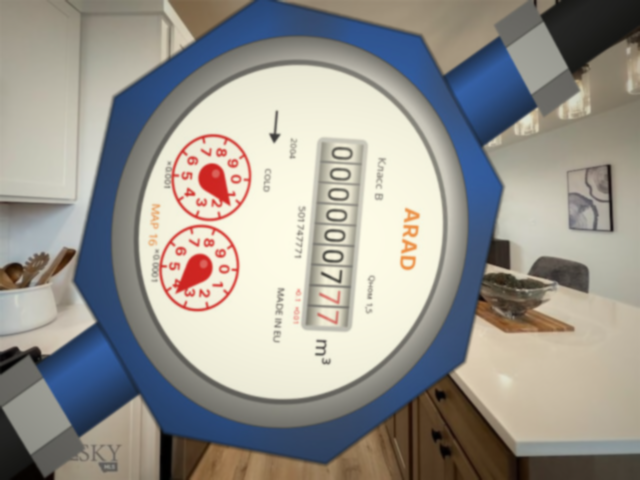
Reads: 7.7713m³
